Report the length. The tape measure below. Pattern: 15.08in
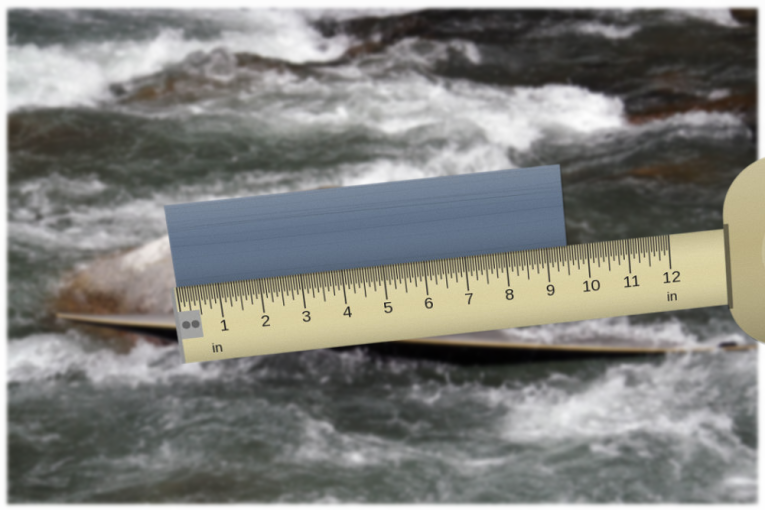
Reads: 9.5in
